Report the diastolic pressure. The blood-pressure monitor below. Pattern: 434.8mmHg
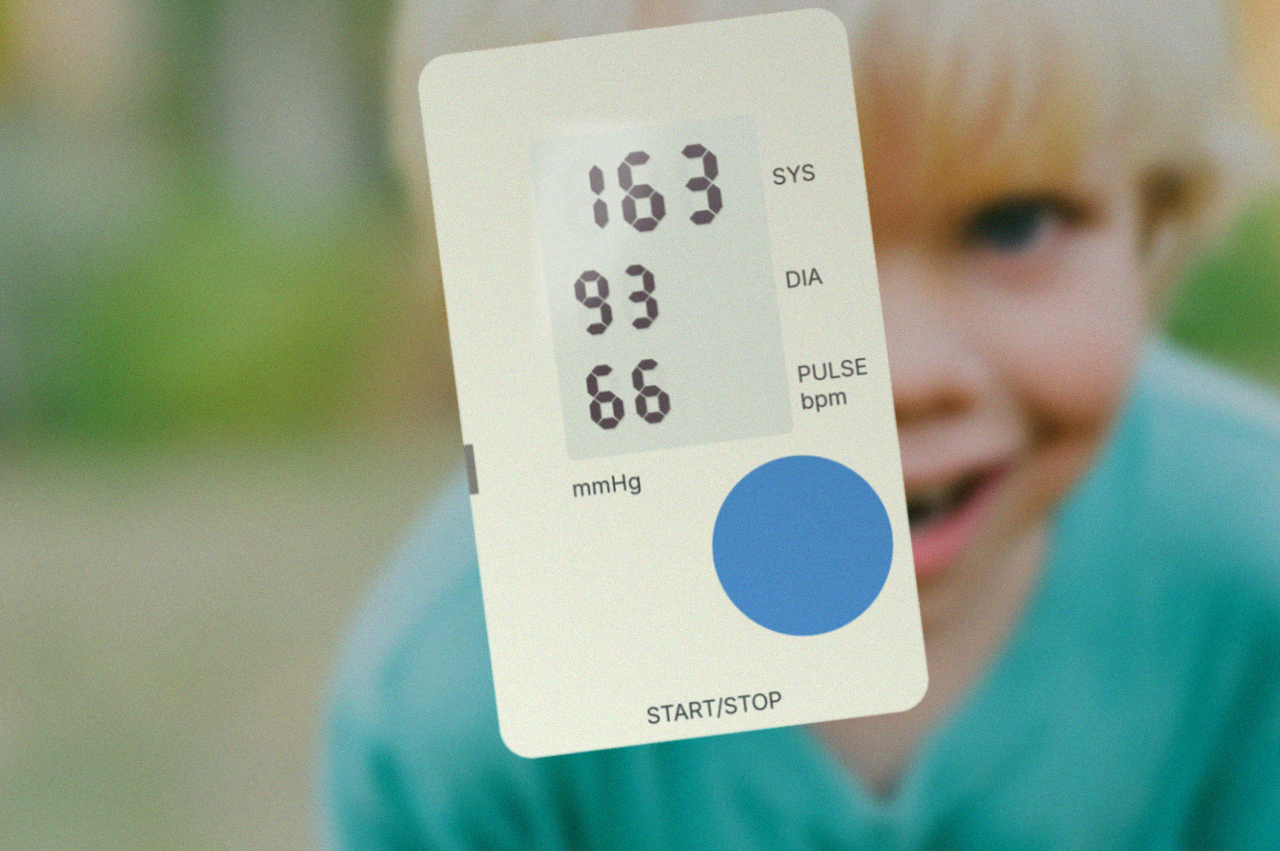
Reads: 93mmHg
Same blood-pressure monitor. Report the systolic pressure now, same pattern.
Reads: 163mmHg
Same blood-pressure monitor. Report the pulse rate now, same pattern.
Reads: 66bpm
